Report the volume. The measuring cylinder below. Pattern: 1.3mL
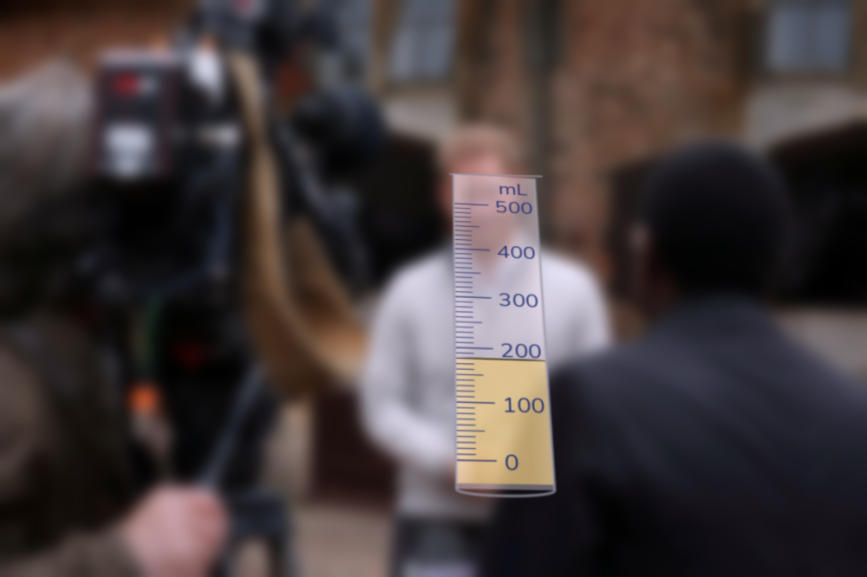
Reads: 180mL
